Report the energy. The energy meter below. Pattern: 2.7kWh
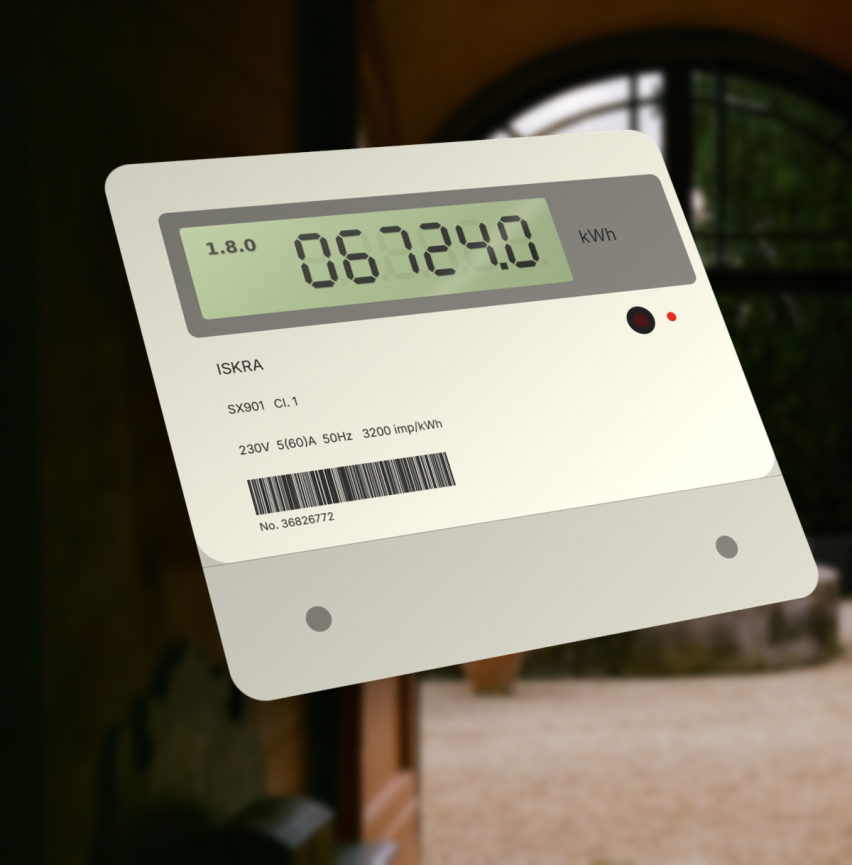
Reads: 6724.0kWh
